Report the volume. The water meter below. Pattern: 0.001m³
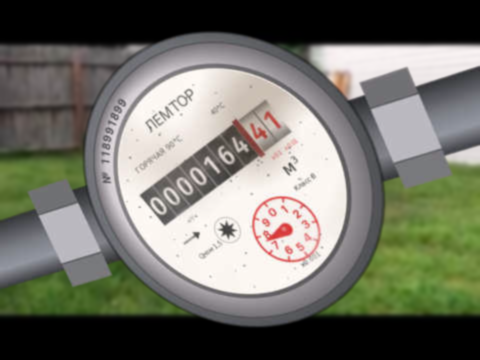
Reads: 164.417m³
